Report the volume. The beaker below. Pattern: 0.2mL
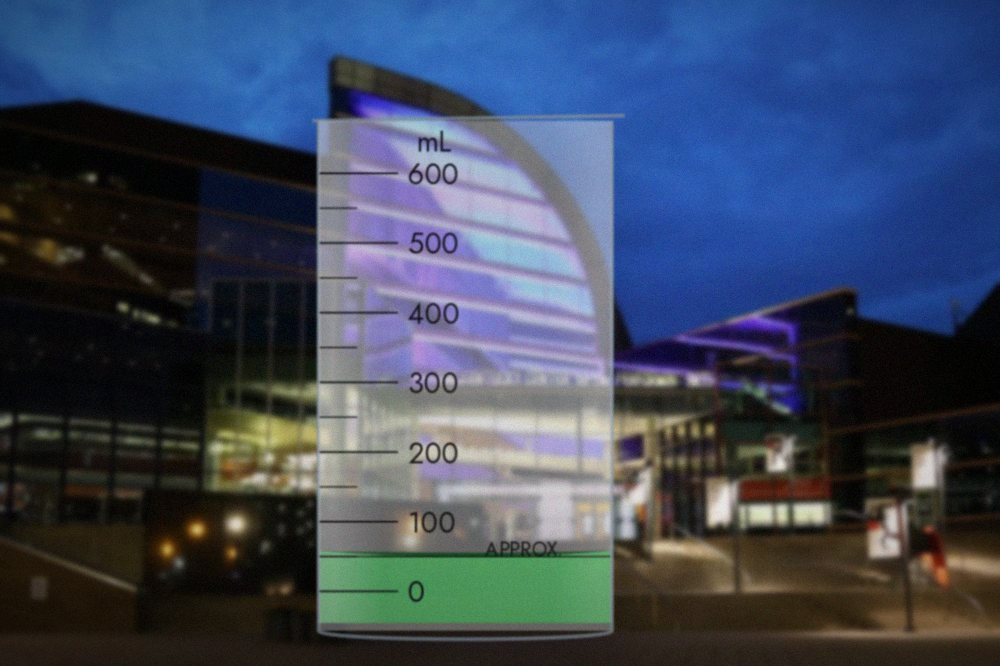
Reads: 50mL
